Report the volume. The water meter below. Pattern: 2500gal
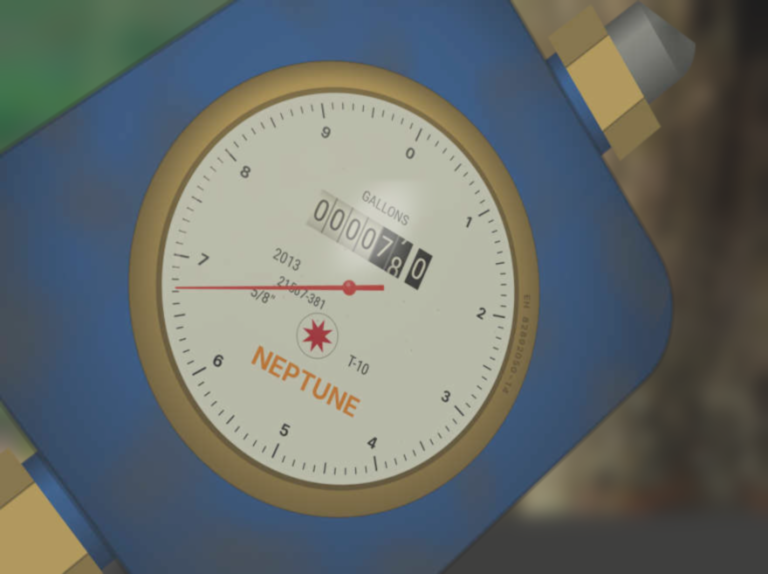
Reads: 776.7gal
